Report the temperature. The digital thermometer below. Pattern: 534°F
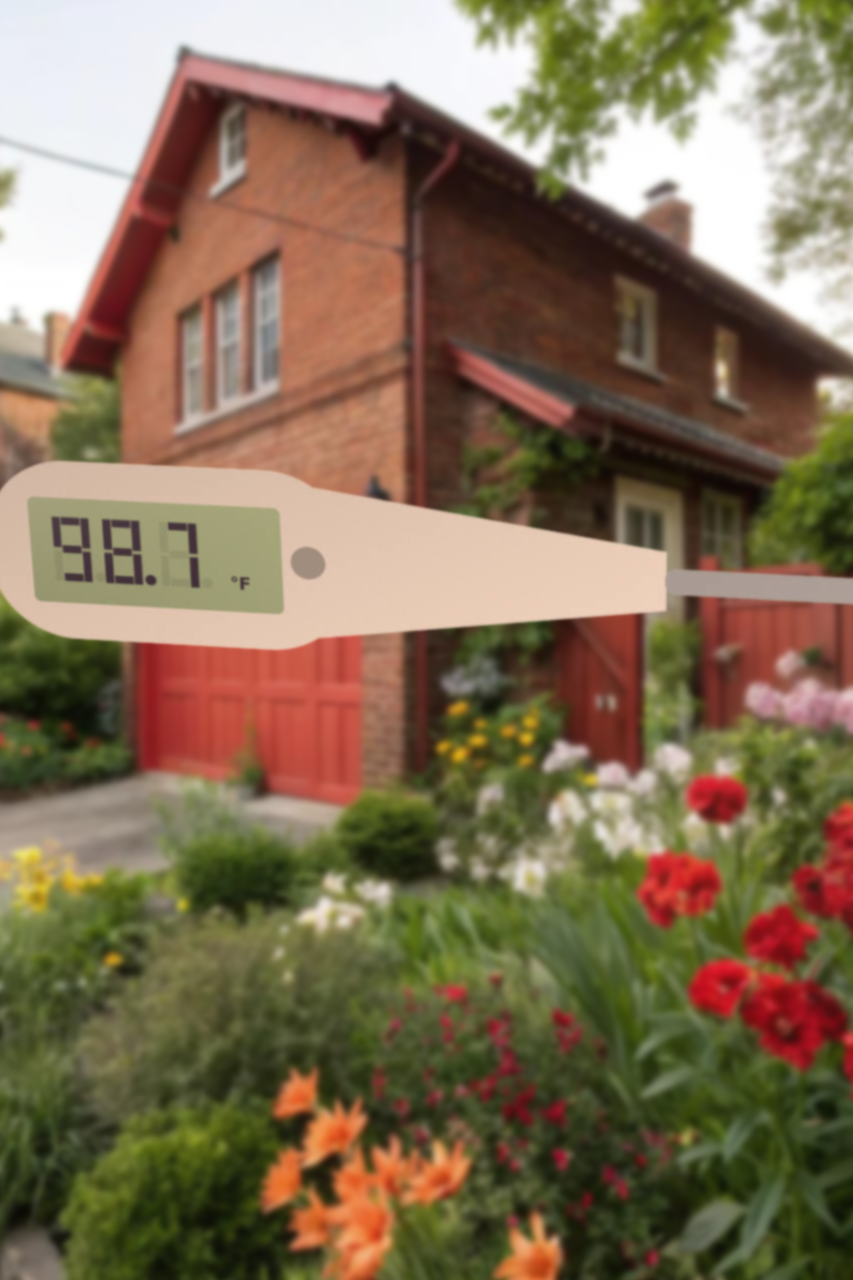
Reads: 98.7°F
